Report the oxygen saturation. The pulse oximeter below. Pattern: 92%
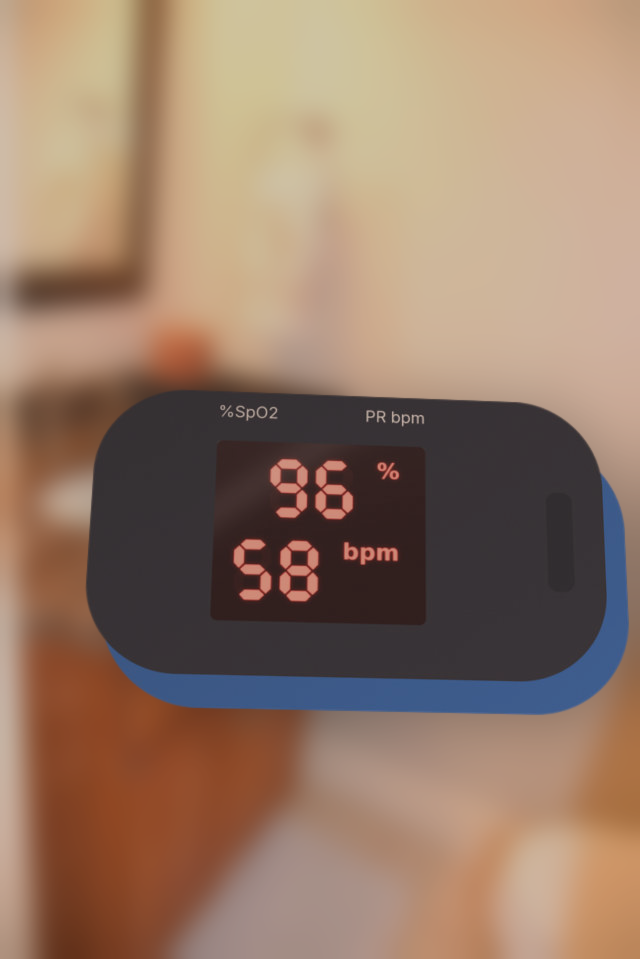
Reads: 96%
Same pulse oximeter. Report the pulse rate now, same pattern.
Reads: 58bpm
